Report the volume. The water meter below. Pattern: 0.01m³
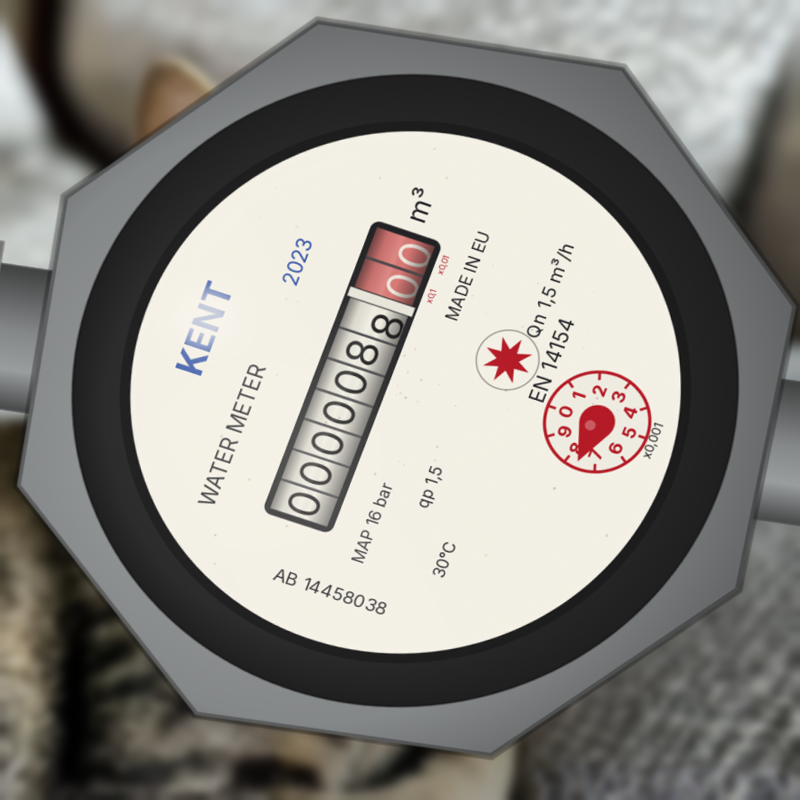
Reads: 87.997m³
